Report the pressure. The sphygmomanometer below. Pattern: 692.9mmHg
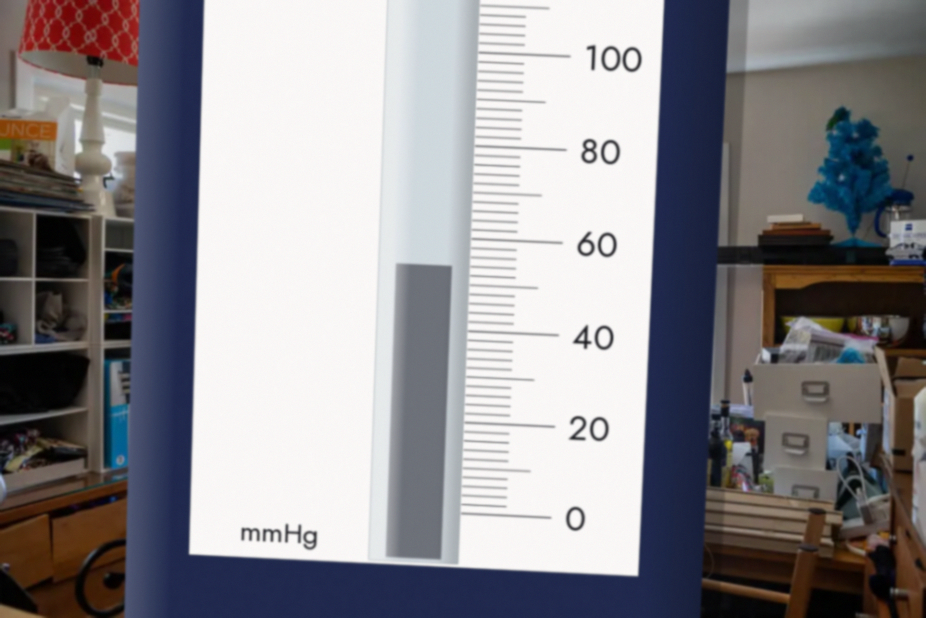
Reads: 54mmHg
